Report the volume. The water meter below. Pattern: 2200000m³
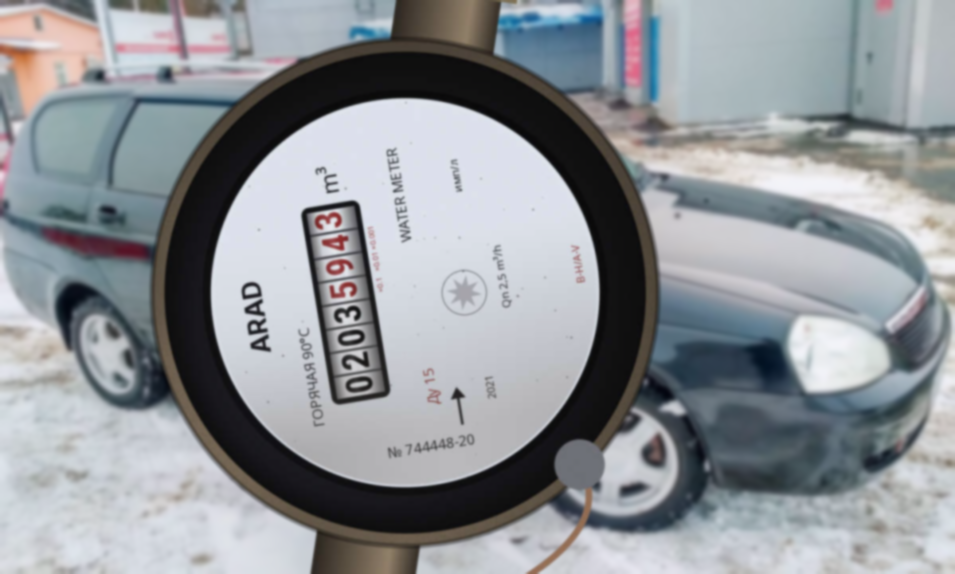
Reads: 203.5943m³
